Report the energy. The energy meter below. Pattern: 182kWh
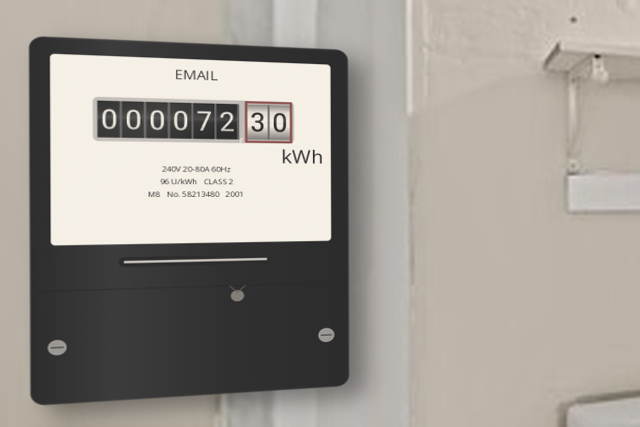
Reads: 72.30kWh
